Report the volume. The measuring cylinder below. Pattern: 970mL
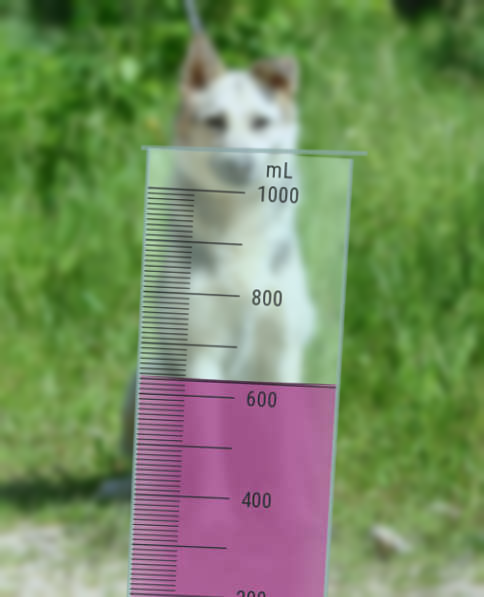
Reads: 630mL
